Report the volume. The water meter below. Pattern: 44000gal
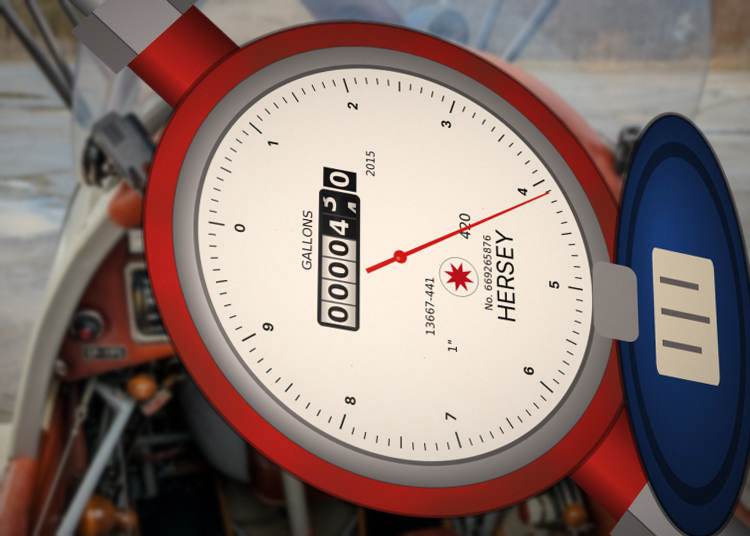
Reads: 434.1gal
